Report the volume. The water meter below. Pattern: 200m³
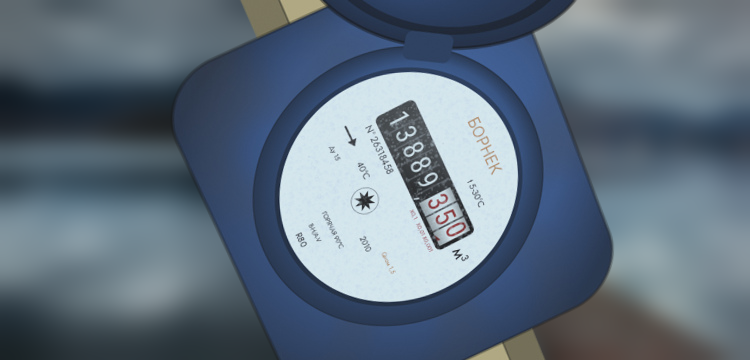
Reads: 13889.350m³
